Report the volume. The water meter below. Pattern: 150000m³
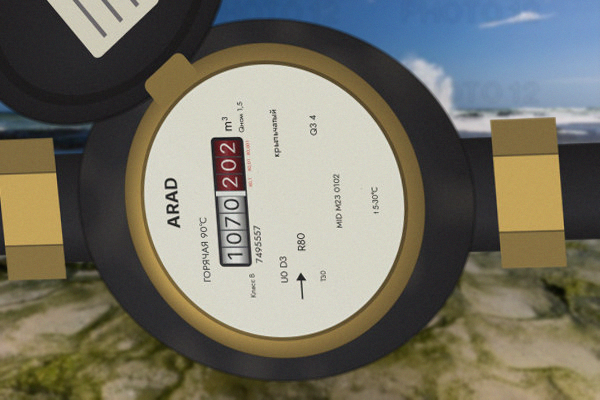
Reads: 1070.202m³
